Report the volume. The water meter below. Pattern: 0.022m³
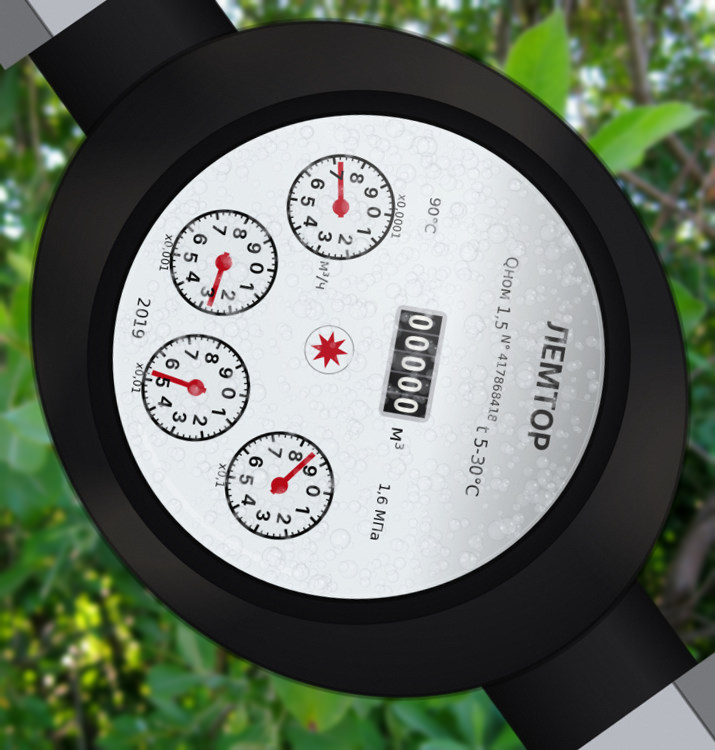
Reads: 0.8527m³
